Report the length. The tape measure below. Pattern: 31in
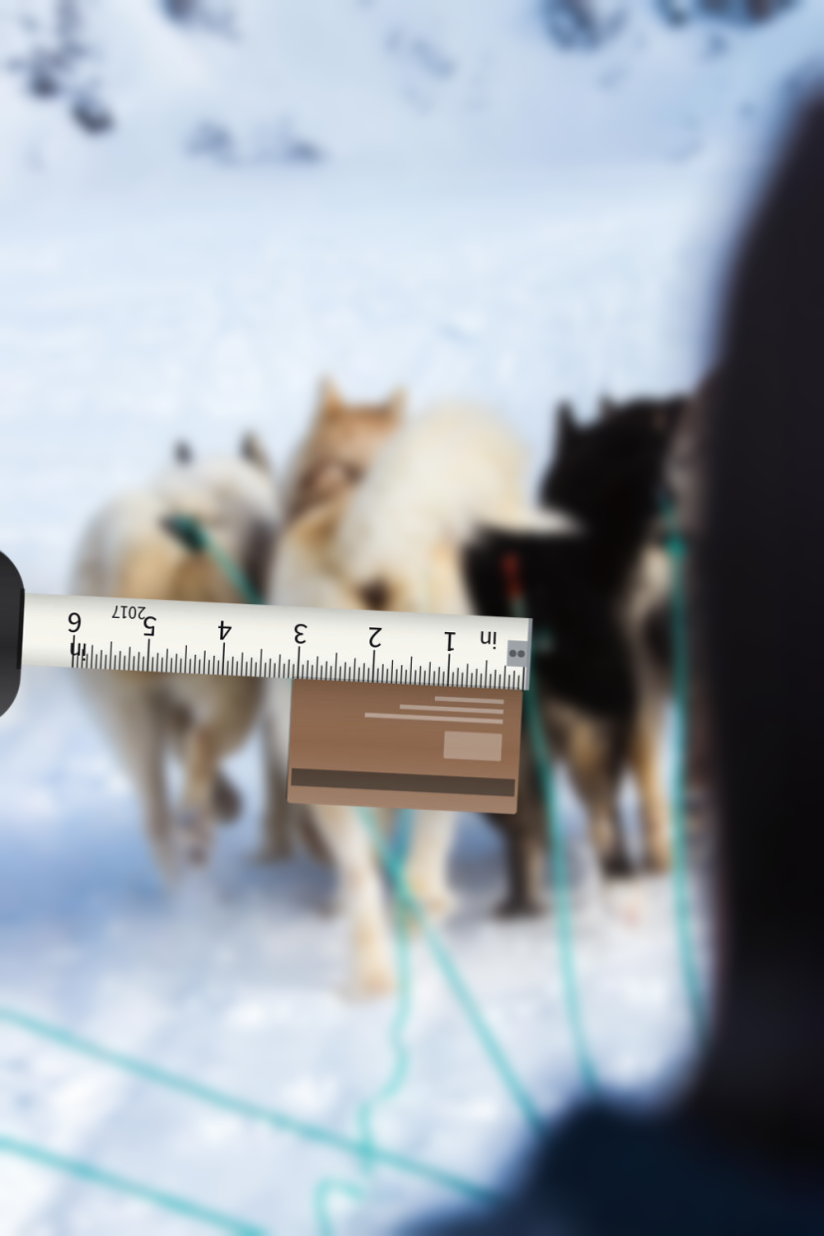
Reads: 3.0625in
